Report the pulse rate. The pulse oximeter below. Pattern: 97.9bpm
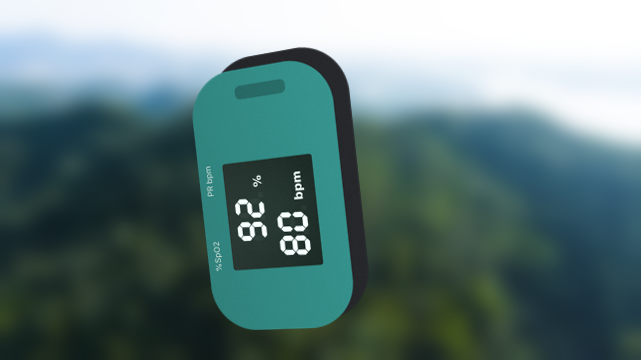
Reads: 80bpm
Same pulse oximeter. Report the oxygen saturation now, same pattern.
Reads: 92%
